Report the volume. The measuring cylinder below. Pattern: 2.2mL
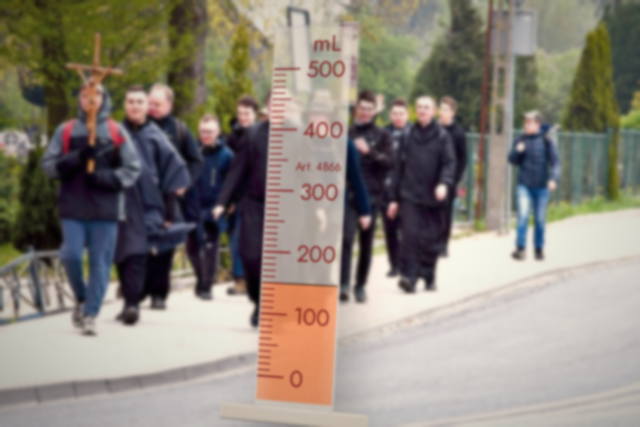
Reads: 150mL
